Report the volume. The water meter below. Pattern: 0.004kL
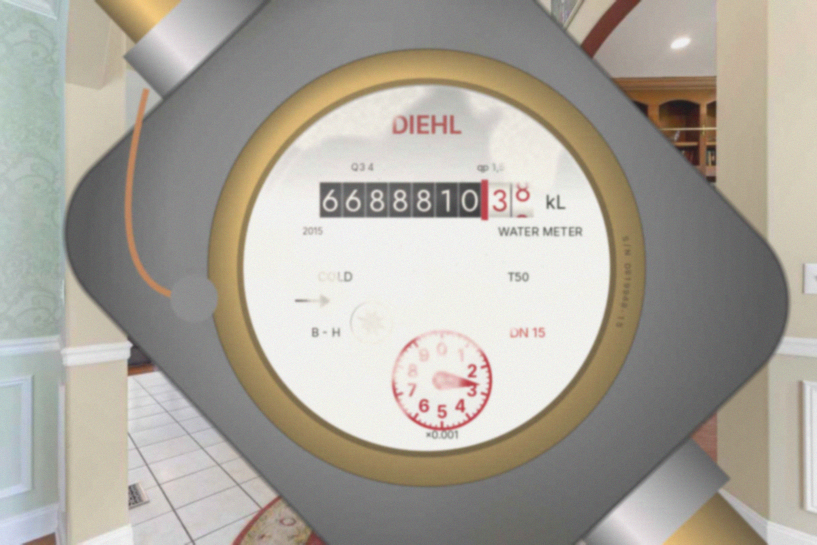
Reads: 6688810.382kL
